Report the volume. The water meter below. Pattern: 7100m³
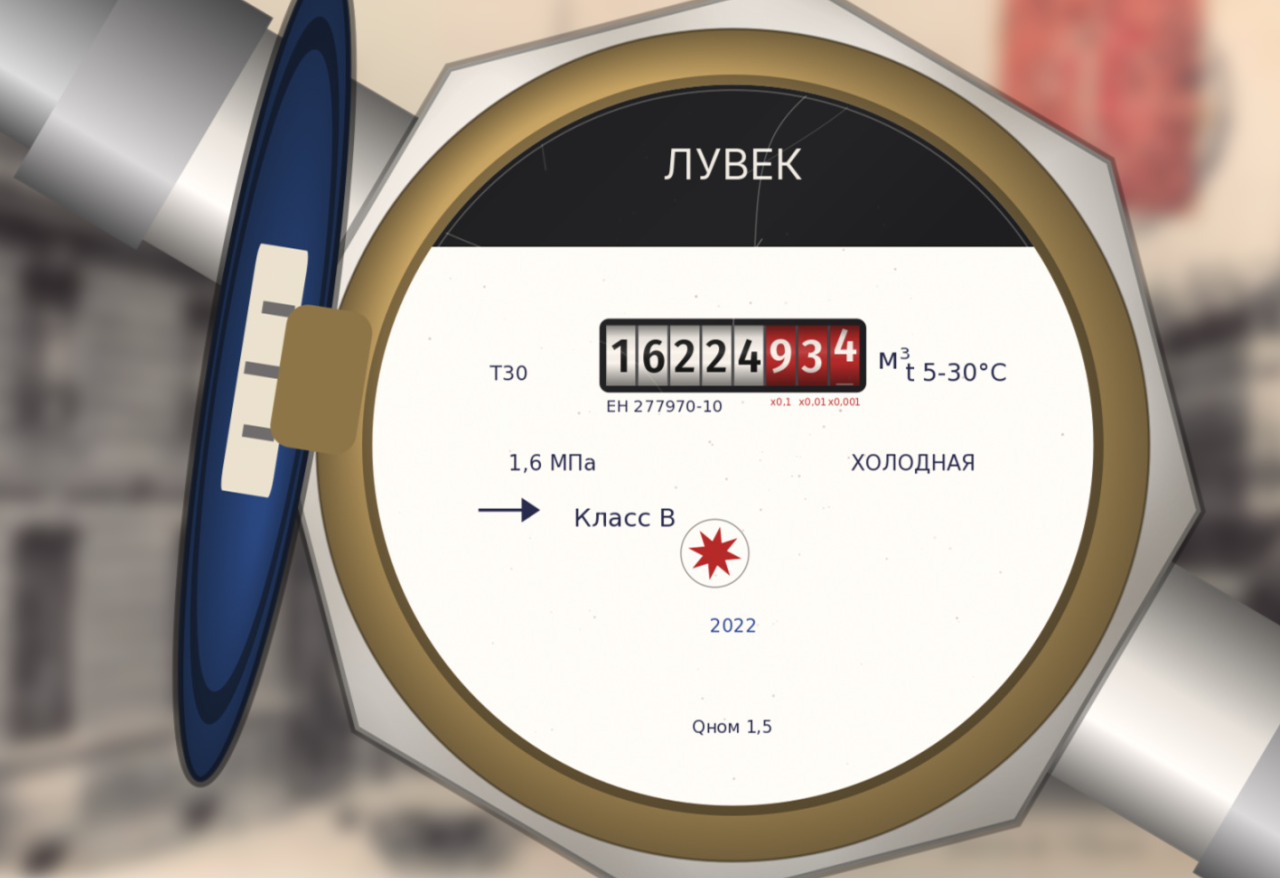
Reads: 16224.934m³
